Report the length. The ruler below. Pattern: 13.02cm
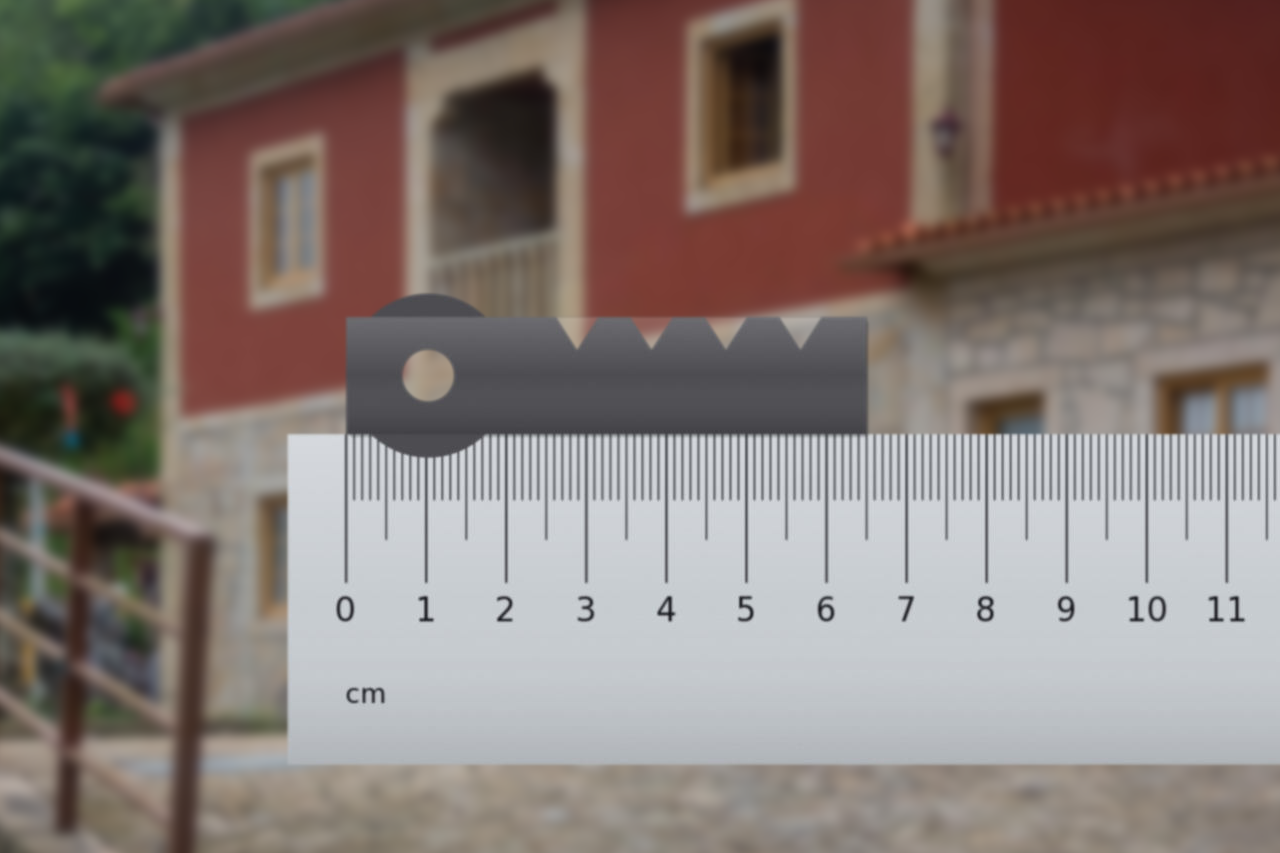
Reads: 6.5cm
